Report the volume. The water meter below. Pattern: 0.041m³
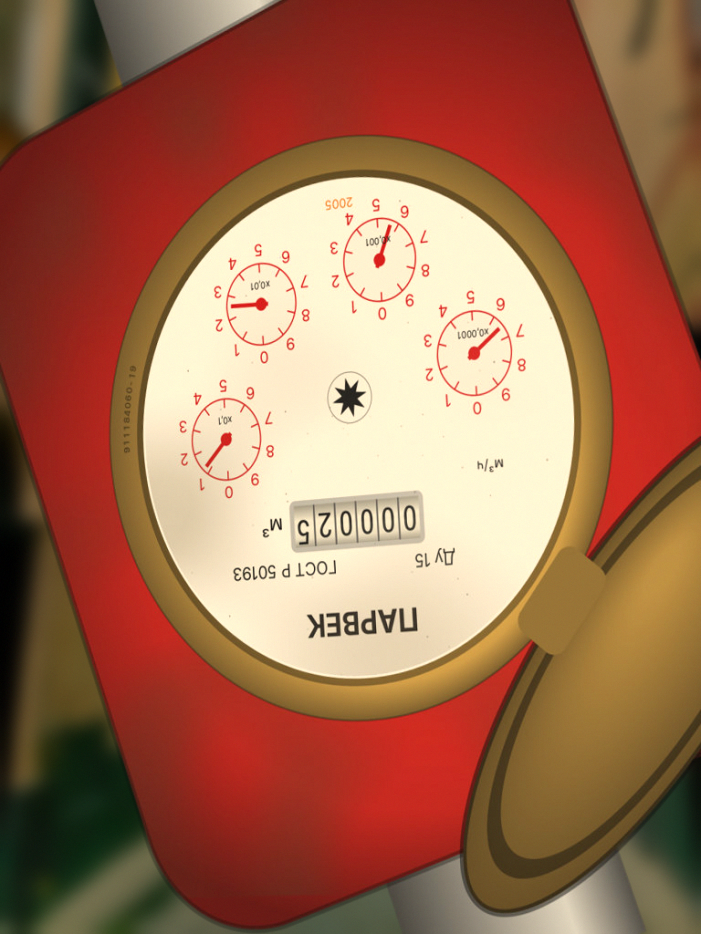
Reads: 25.1256m³
